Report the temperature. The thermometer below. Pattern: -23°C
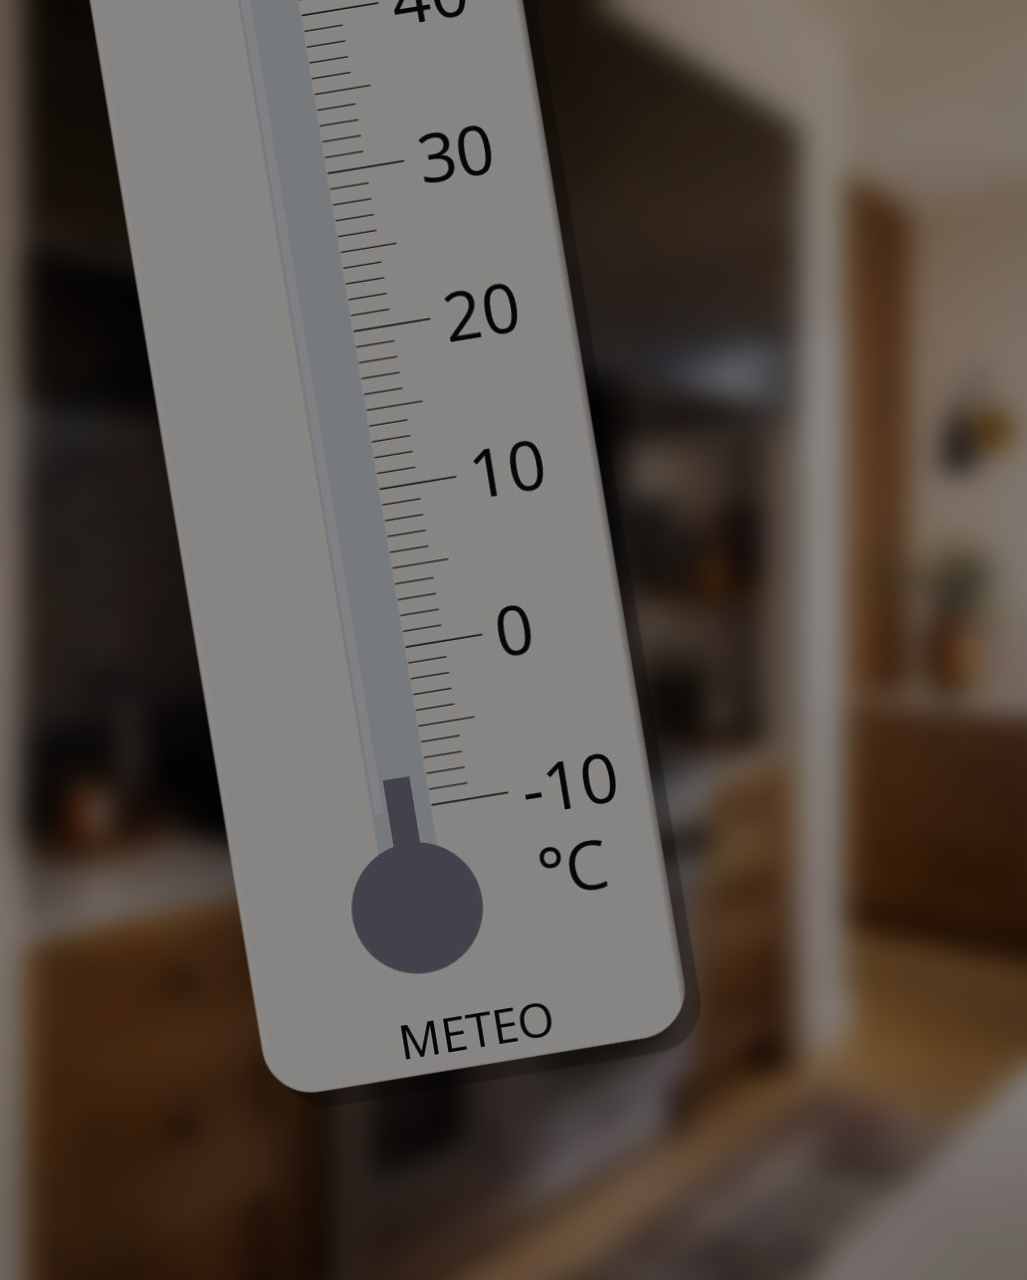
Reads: -8°C
